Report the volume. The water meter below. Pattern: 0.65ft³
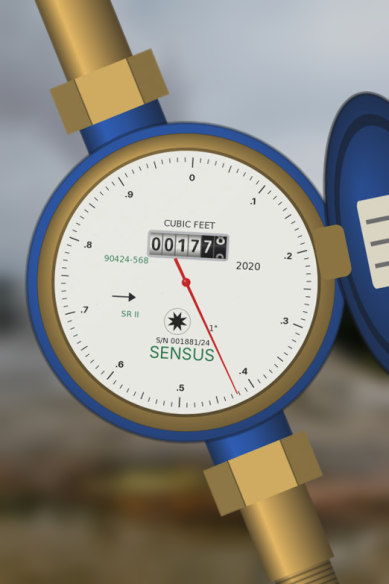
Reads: 1778.42ft³
